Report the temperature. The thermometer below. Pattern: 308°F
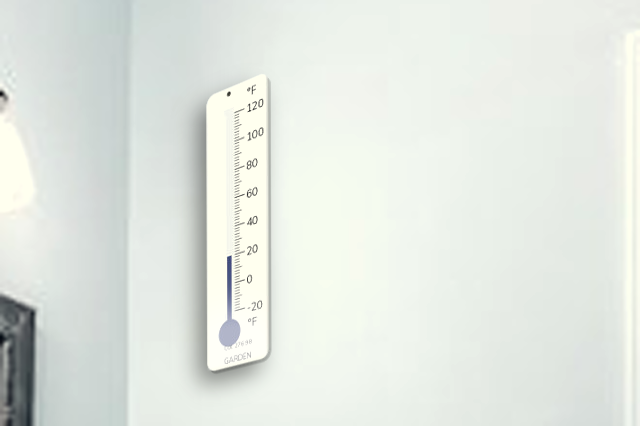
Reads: 20°F
